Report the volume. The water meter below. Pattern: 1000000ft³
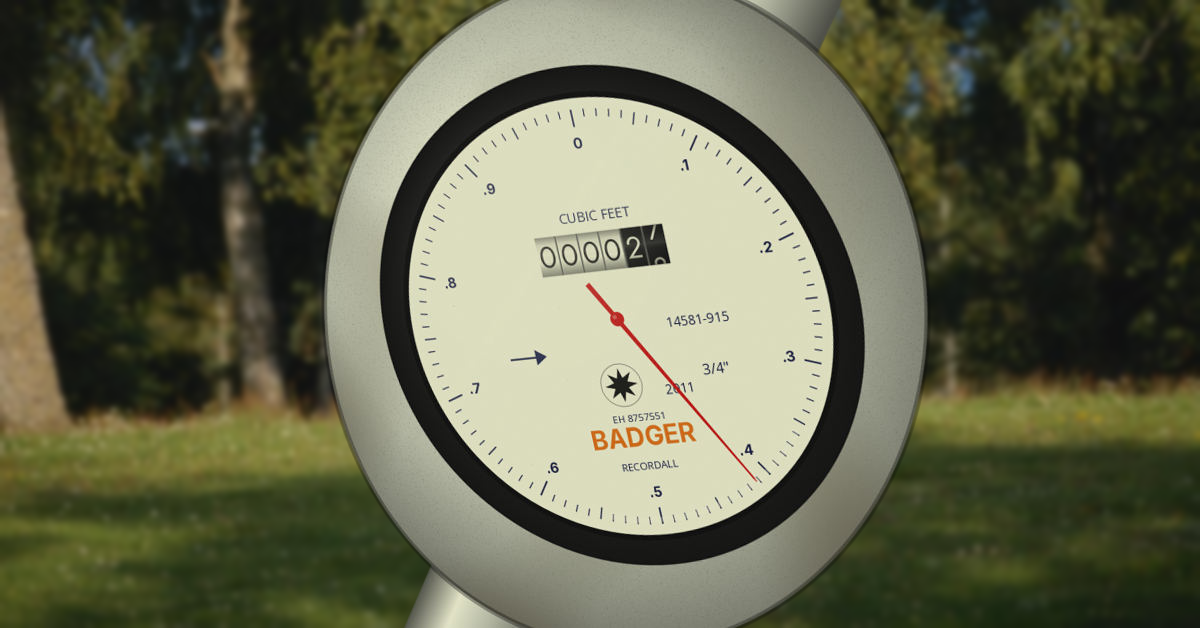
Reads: 27.41ft³
